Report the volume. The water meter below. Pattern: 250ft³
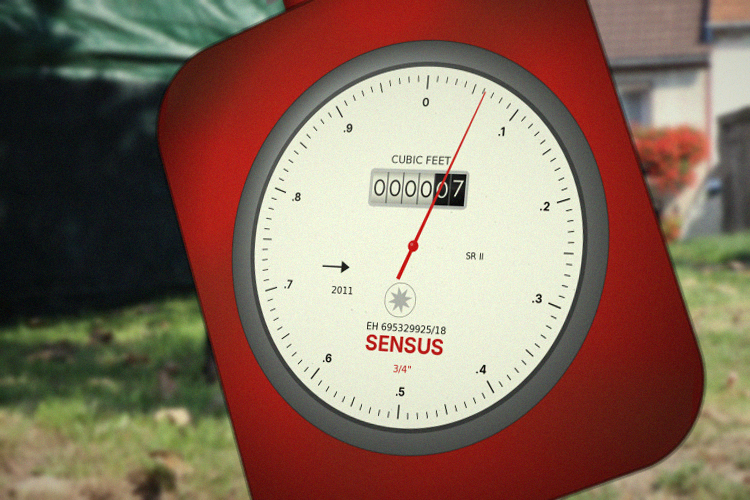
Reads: 7.06ft³
